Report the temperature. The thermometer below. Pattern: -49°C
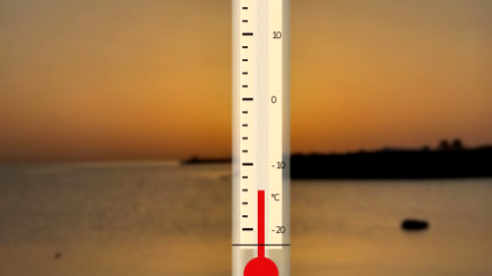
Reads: -14°C
